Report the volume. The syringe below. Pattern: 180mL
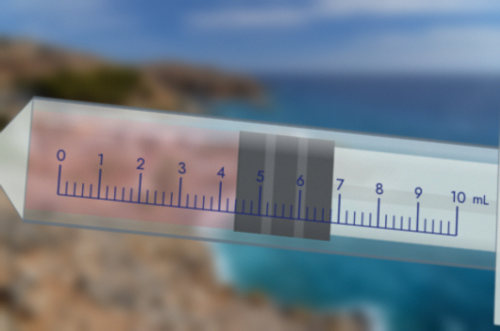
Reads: 4.4mL
